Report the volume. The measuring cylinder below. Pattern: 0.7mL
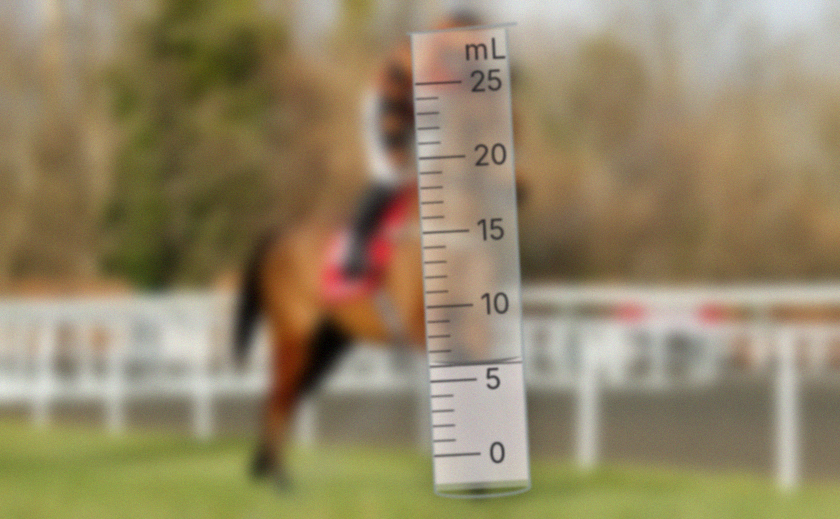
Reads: 6mL
